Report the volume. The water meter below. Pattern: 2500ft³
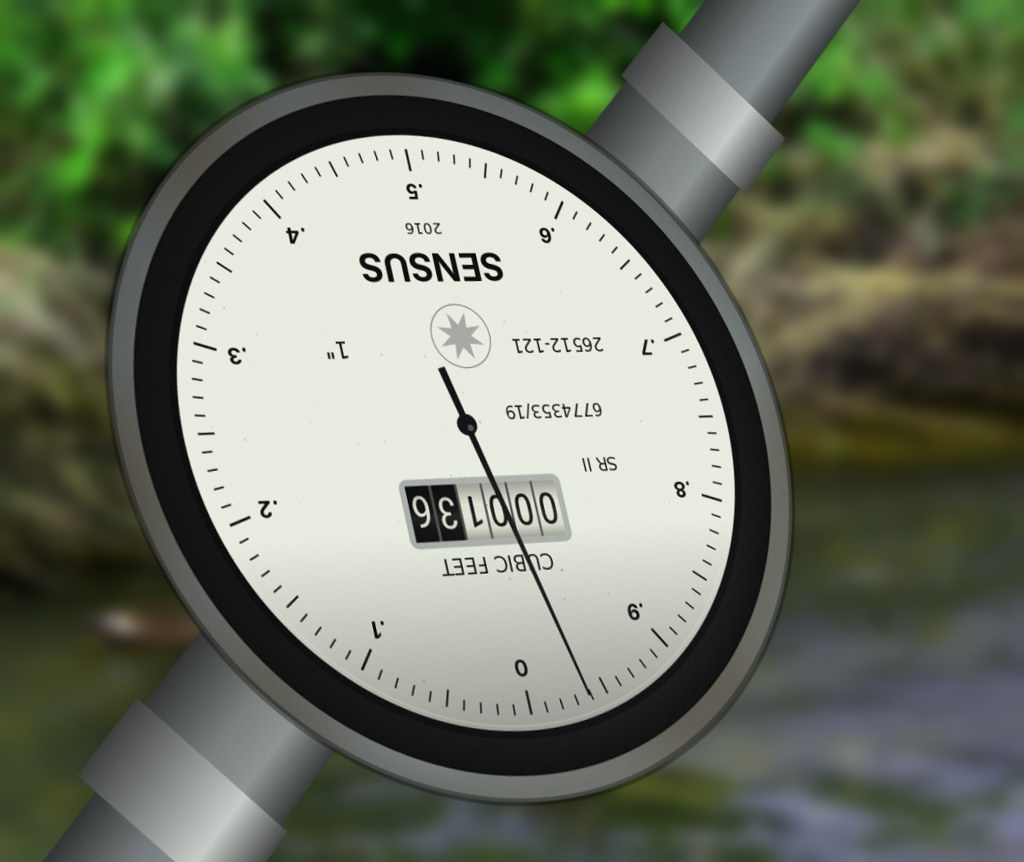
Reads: 135.96ft³
